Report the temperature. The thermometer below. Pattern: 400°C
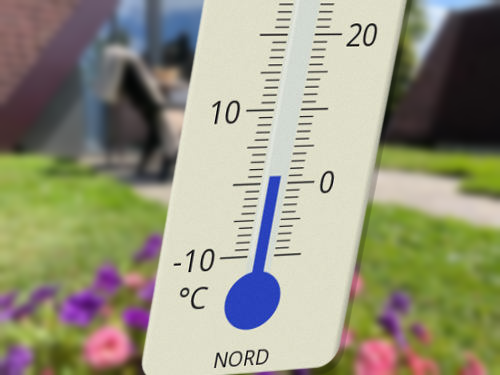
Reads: 1°C
